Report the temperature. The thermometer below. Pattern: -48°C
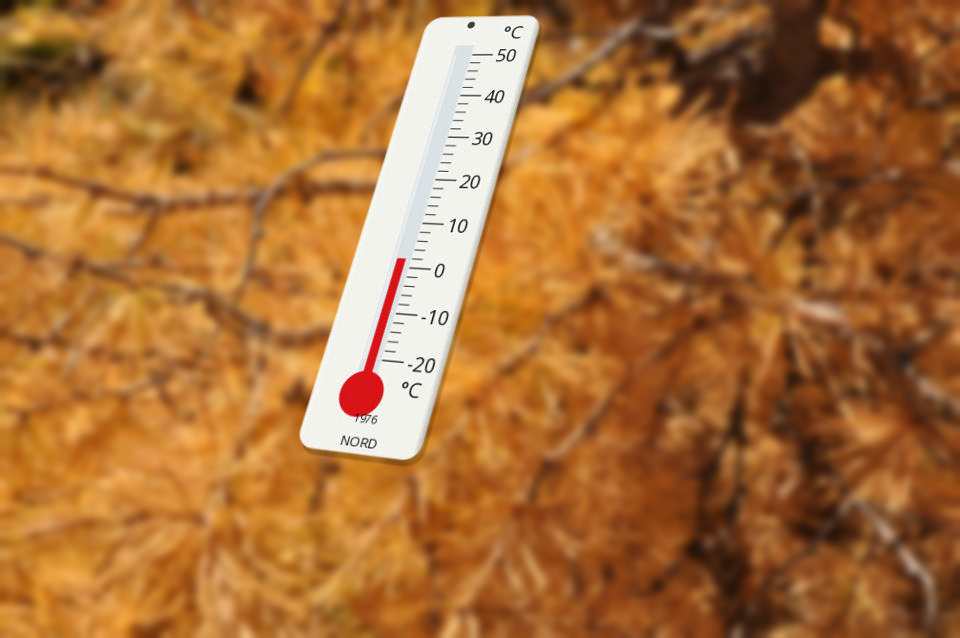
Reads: 2°C
